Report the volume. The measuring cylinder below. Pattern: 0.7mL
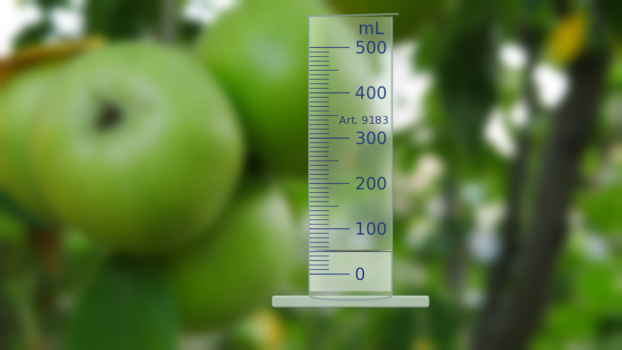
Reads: 50mL
